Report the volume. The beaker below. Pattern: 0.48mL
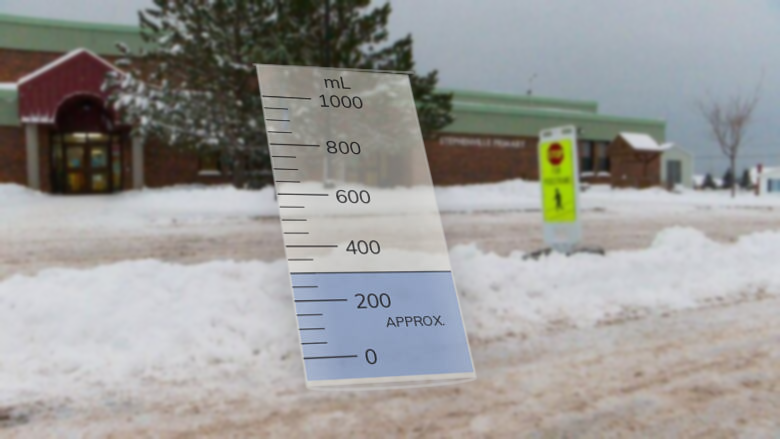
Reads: 300mL
